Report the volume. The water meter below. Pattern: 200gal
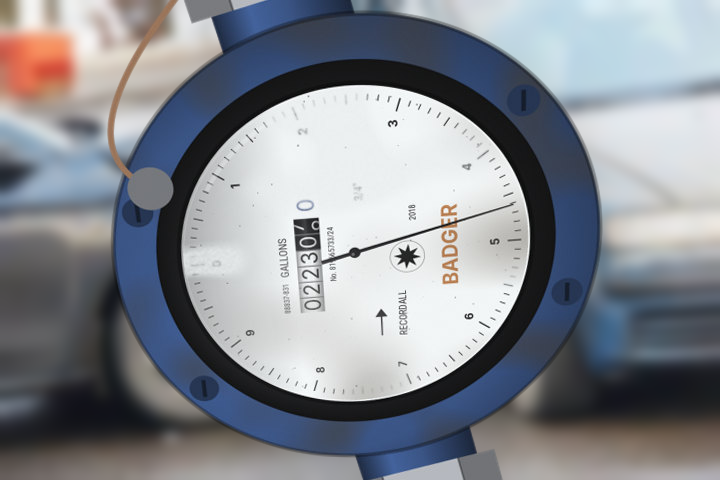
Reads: 223074.6gal
